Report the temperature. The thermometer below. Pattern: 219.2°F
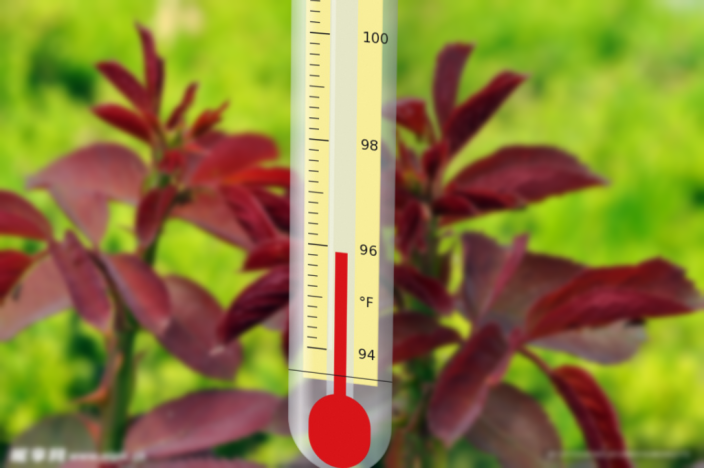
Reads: 95.9°F
